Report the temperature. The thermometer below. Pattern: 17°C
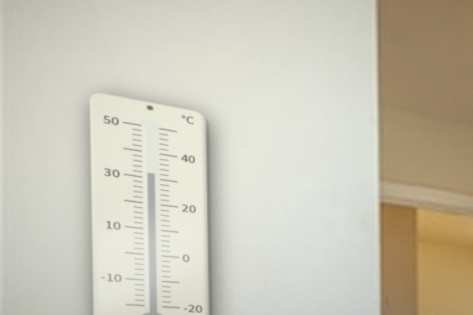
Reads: 32°C
